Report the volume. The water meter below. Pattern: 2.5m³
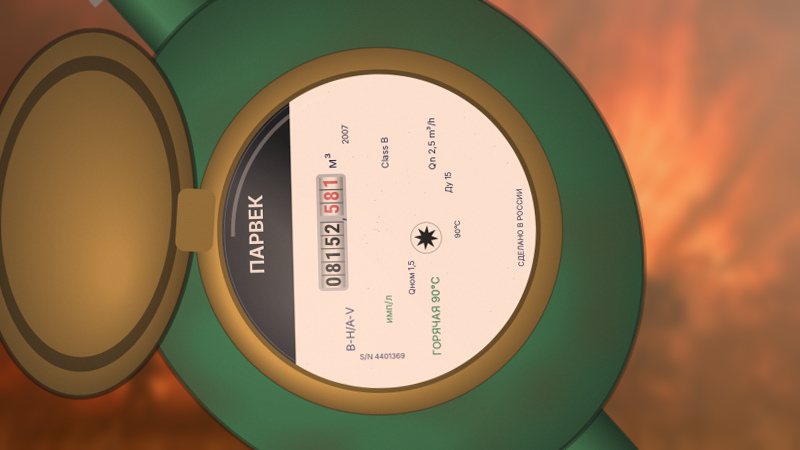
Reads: 8152.581m³
